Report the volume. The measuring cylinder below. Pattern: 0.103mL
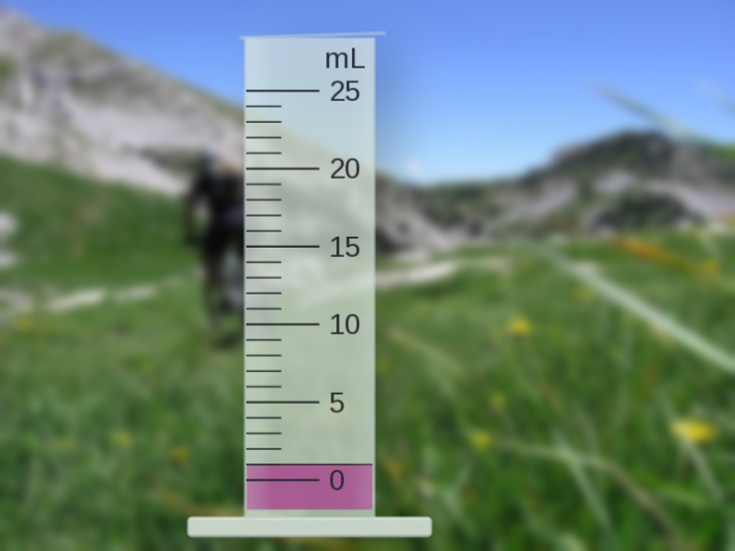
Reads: 1mL
